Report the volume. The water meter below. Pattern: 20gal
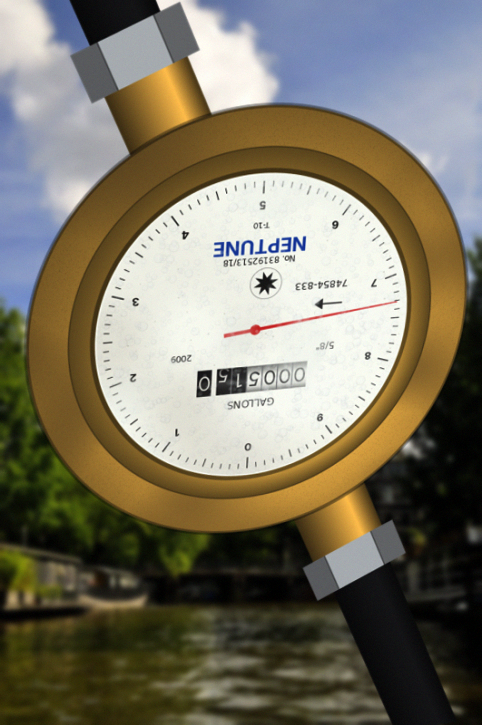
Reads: 5147.3gal
